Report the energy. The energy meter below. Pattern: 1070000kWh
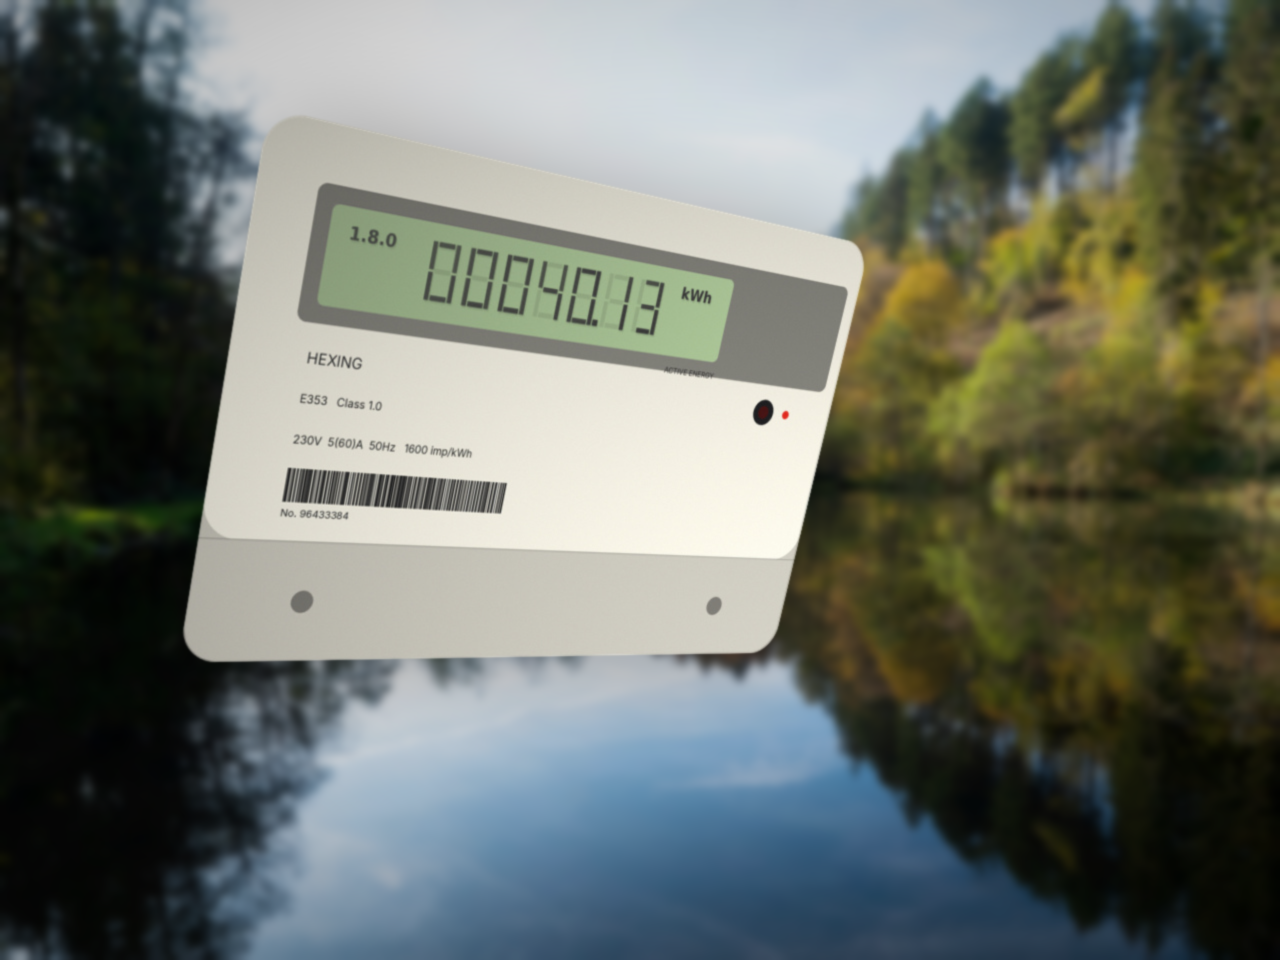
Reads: 40.13kWh
